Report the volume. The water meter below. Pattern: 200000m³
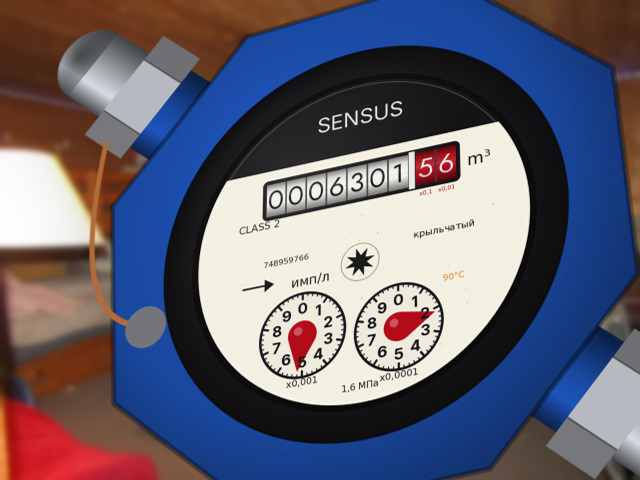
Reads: 6301.5652m³
